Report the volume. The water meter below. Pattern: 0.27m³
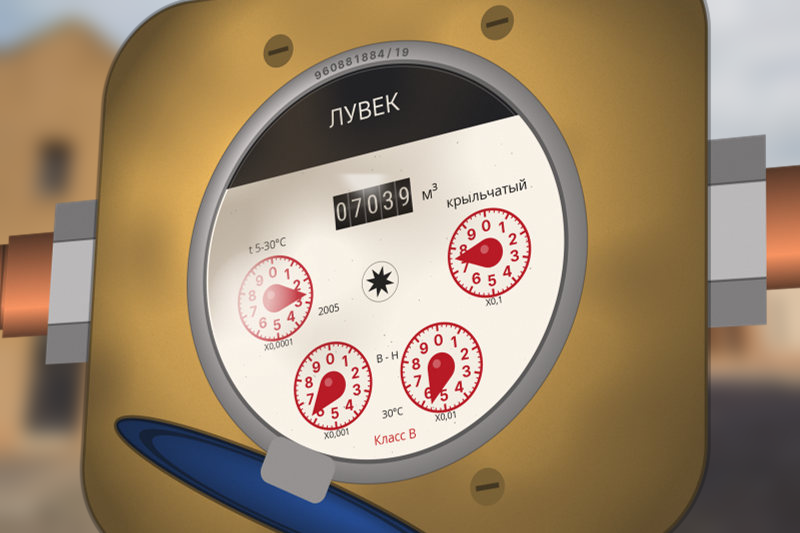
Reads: 7039.7562m³
